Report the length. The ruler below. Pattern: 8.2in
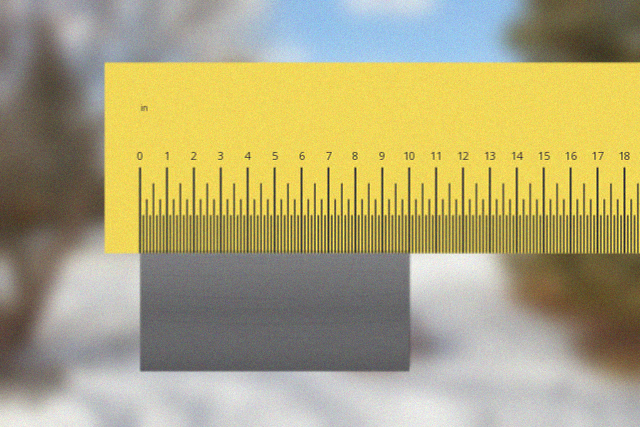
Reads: 10in
